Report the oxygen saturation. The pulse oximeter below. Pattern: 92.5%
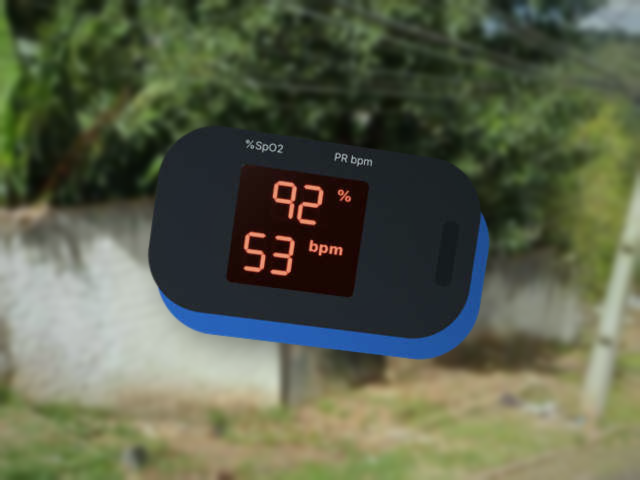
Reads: 92%
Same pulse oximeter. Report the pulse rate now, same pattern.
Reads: 53bpm
